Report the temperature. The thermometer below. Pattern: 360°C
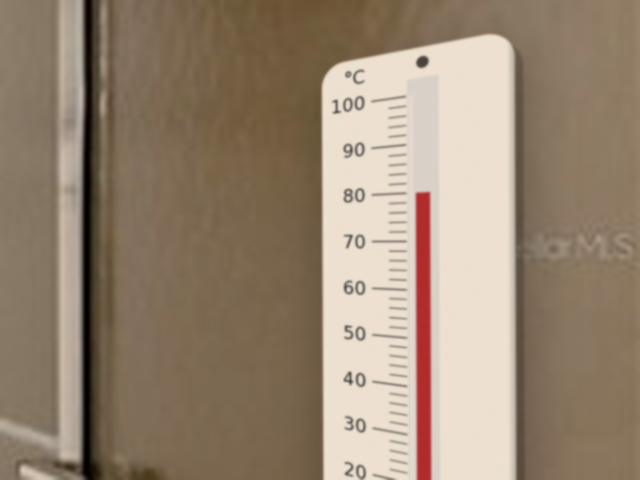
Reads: 80°C
